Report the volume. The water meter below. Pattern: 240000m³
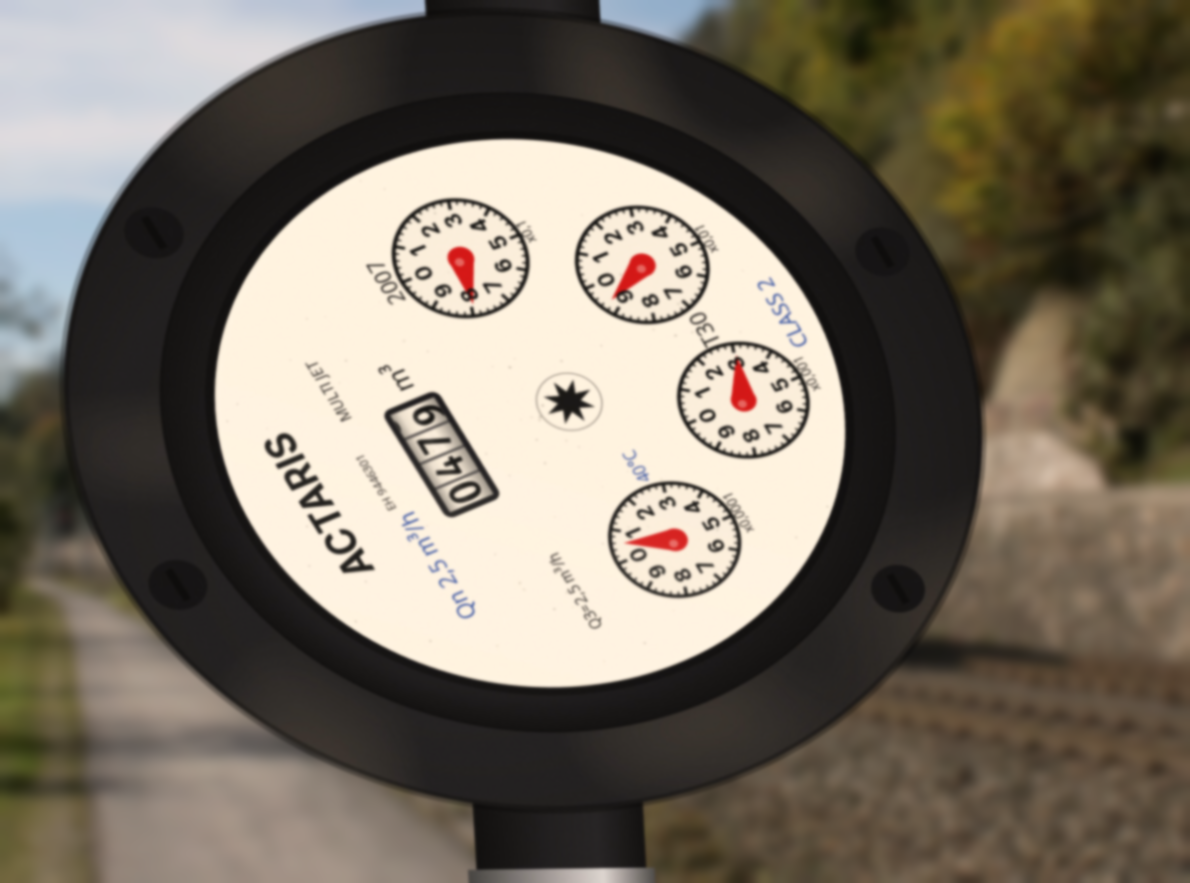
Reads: 478.7930m³
